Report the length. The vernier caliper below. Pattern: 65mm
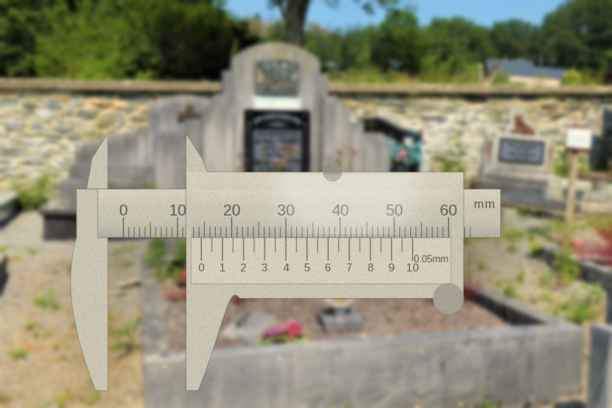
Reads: 14.4mm
